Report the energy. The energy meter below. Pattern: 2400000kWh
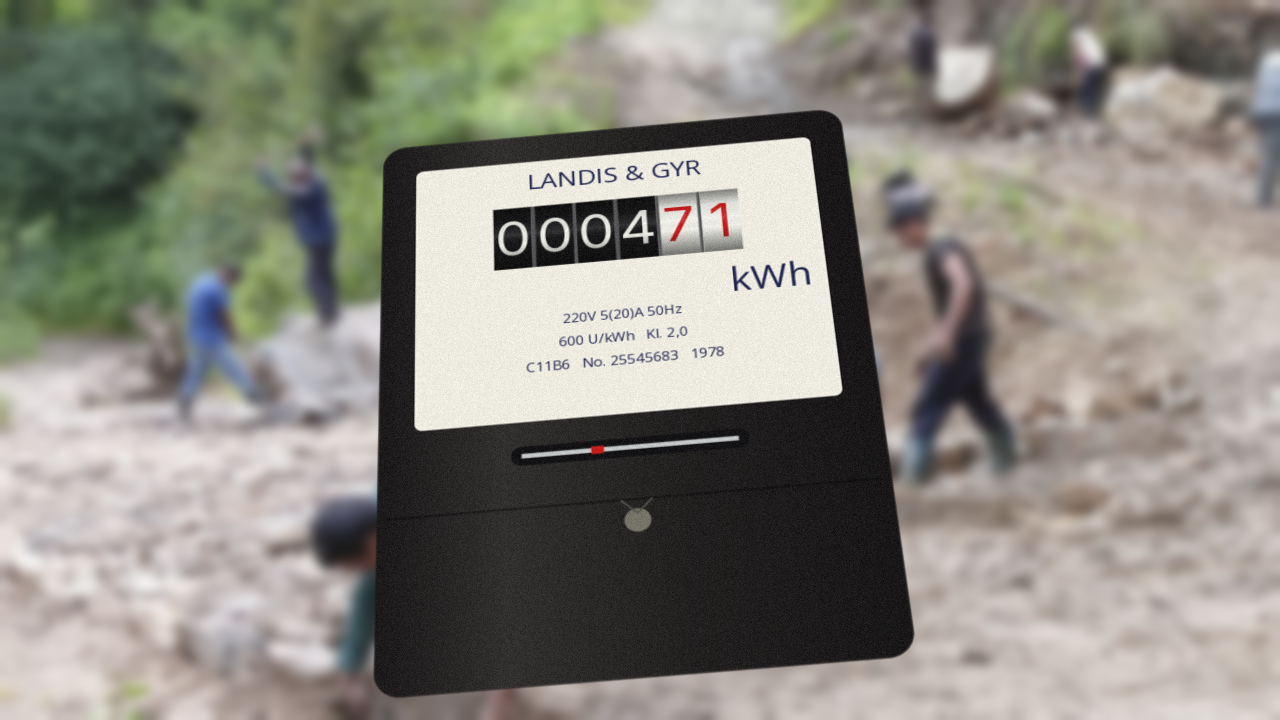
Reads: 4.71kWh
